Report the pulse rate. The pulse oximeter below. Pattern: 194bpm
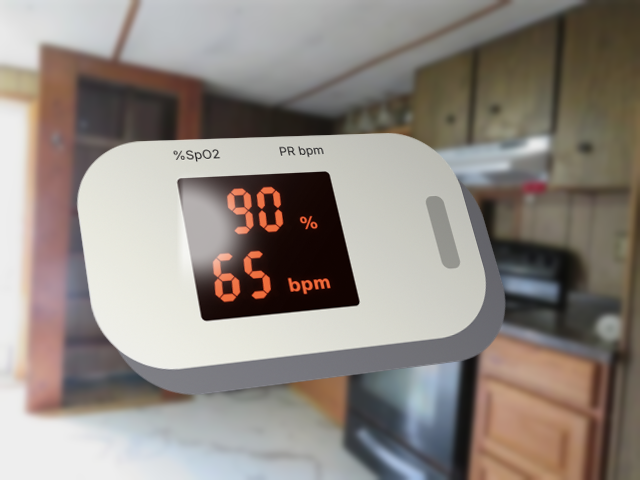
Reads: 65bpm
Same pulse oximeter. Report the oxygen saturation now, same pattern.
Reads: 90%
